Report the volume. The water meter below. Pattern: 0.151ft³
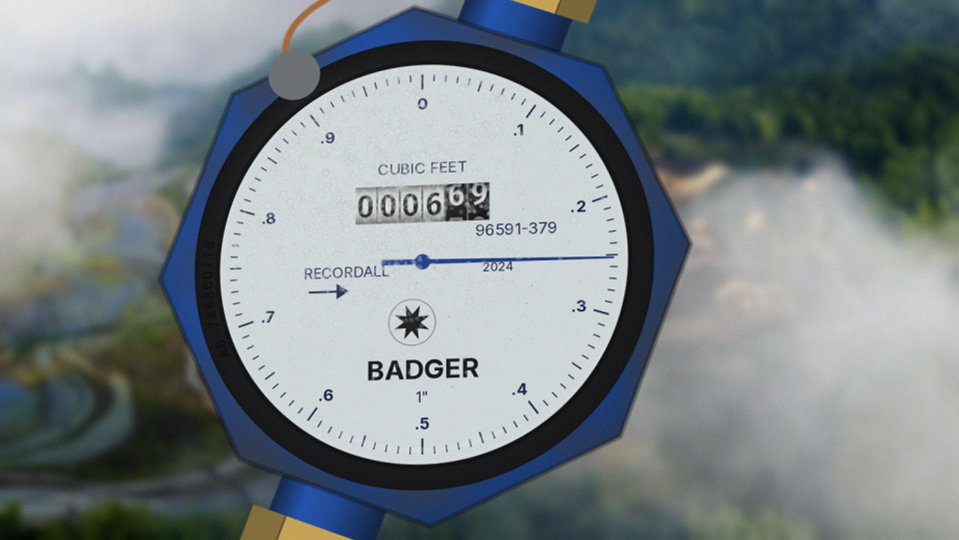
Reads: 669.25ft³
